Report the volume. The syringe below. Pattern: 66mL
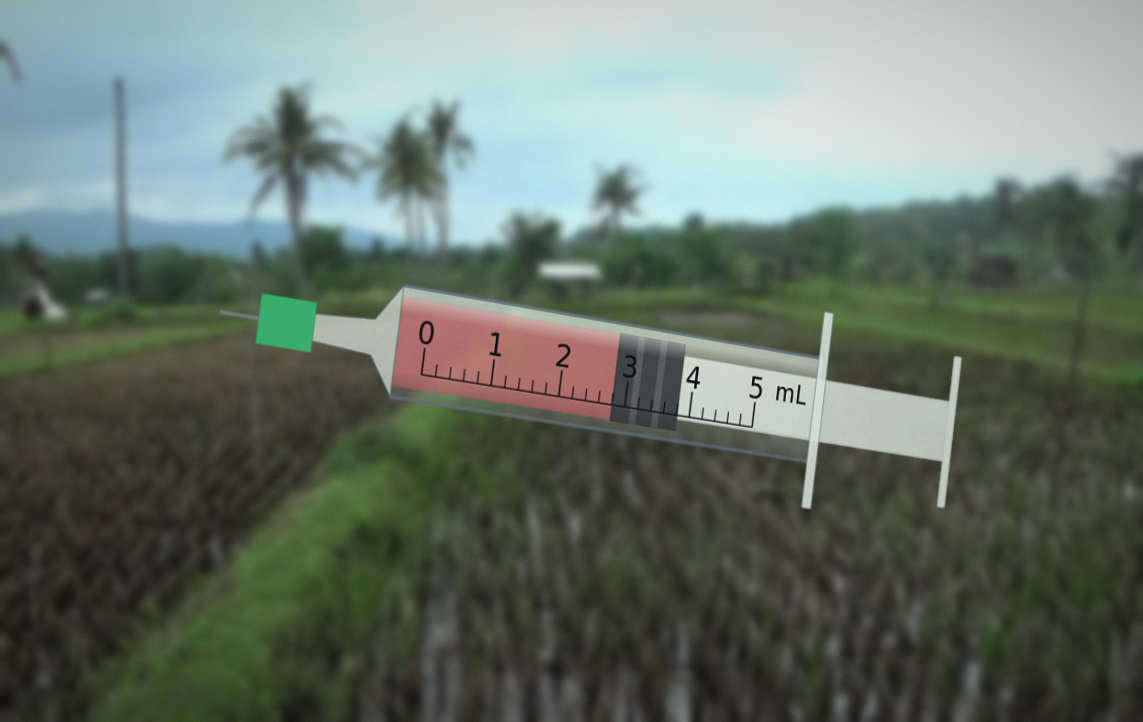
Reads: 2.8mL
